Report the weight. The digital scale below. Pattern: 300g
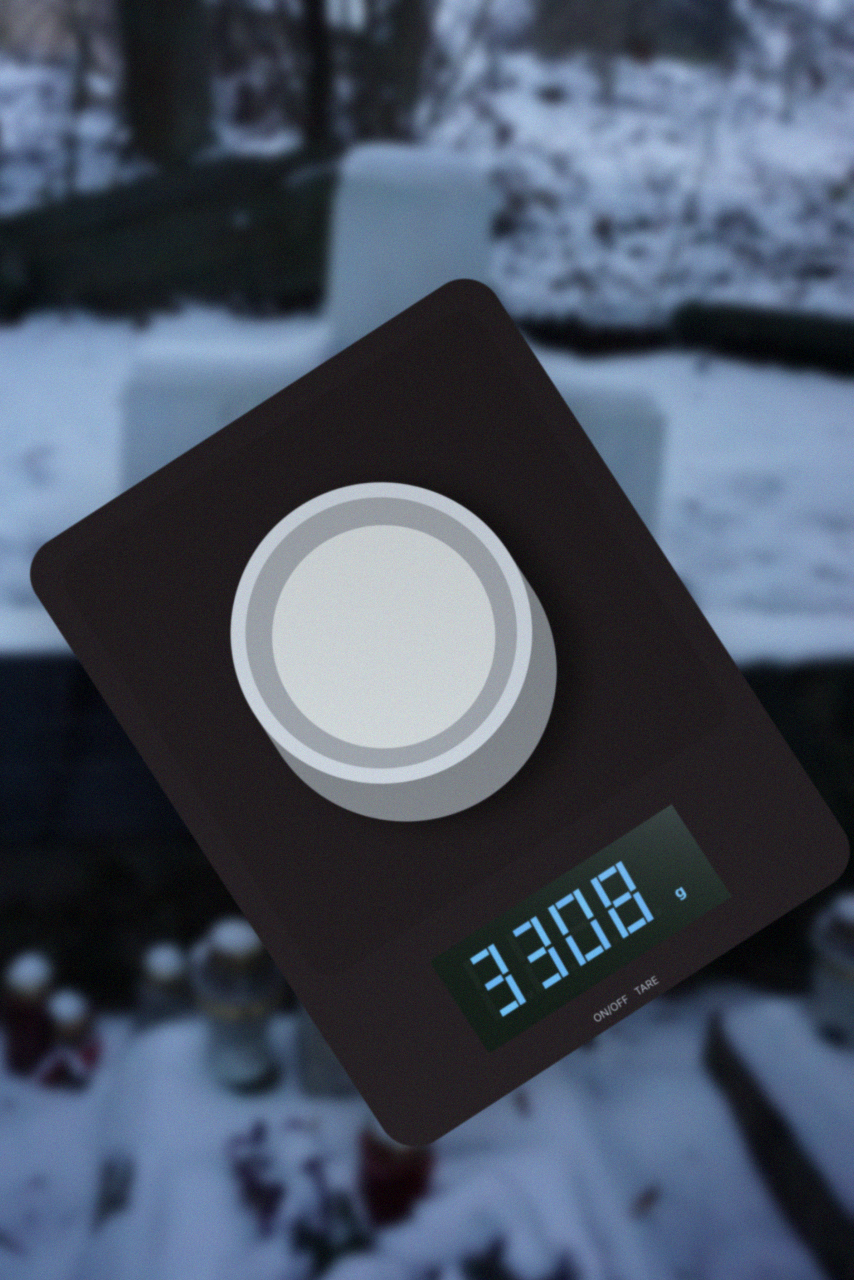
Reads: 3308g
